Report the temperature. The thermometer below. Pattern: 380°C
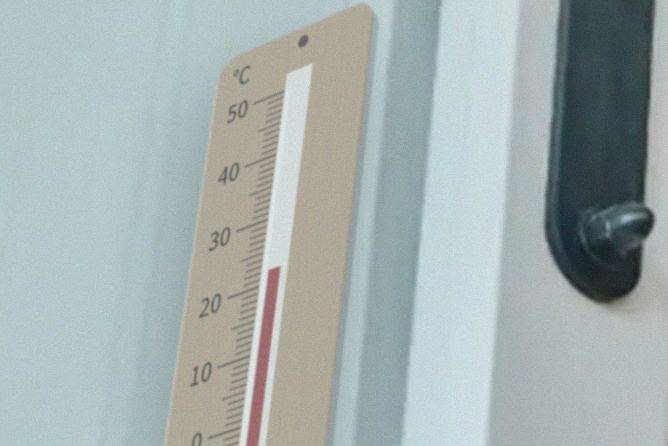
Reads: 22°C
